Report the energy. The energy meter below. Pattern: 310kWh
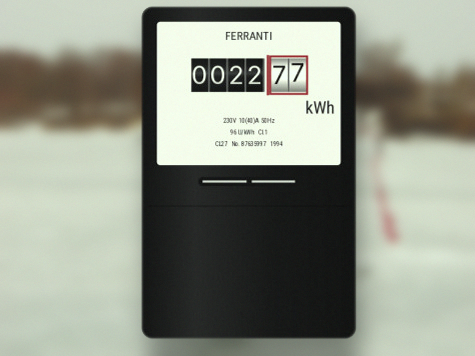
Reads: 22.77kWh
